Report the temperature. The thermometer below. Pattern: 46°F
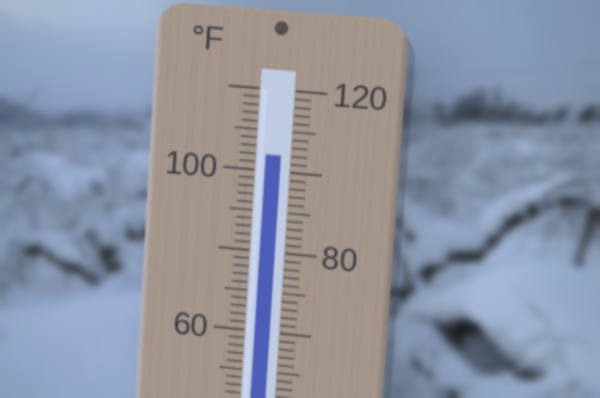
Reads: 104°F
